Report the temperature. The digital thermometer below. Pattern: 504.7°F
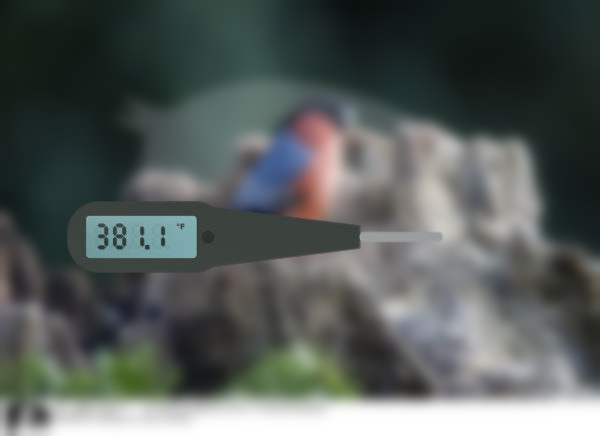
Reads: 381.1°F
